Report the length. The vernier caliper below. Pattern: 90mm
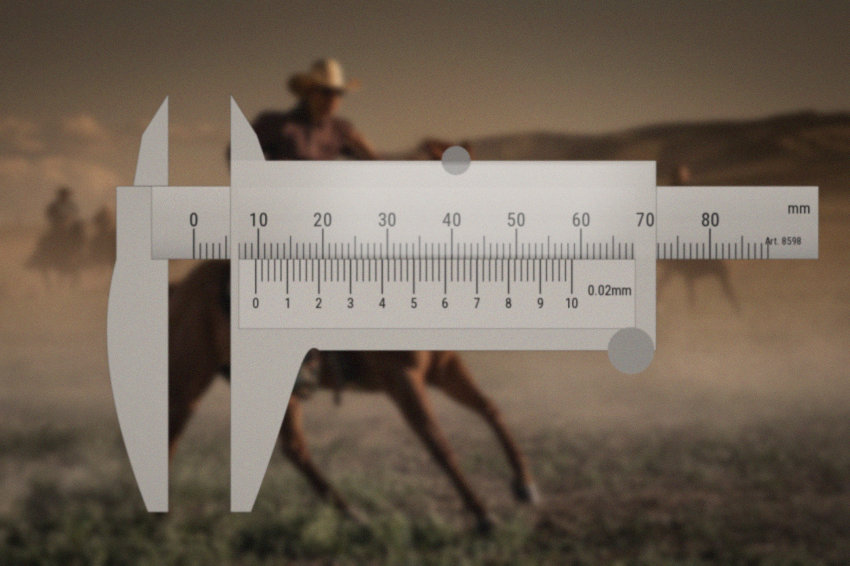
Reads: 9.6mm
